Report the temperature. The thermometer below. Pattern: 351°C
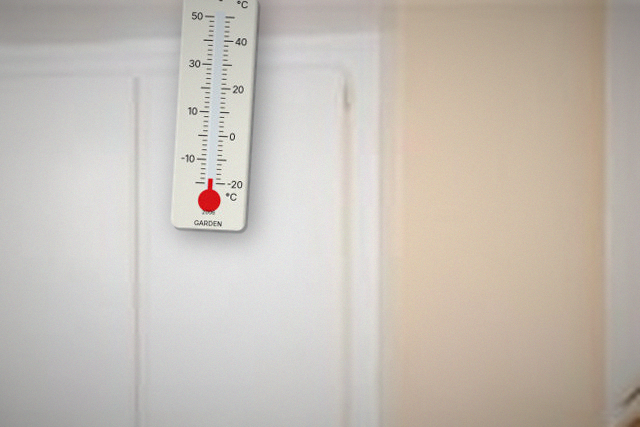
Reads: -18°C
